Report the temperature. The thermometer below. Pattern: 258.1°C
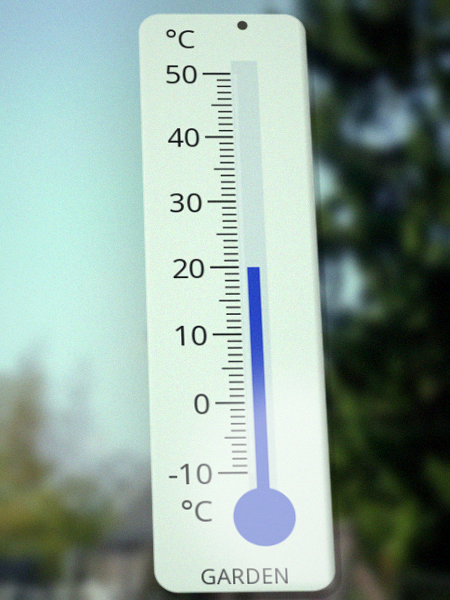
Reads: 20°C
